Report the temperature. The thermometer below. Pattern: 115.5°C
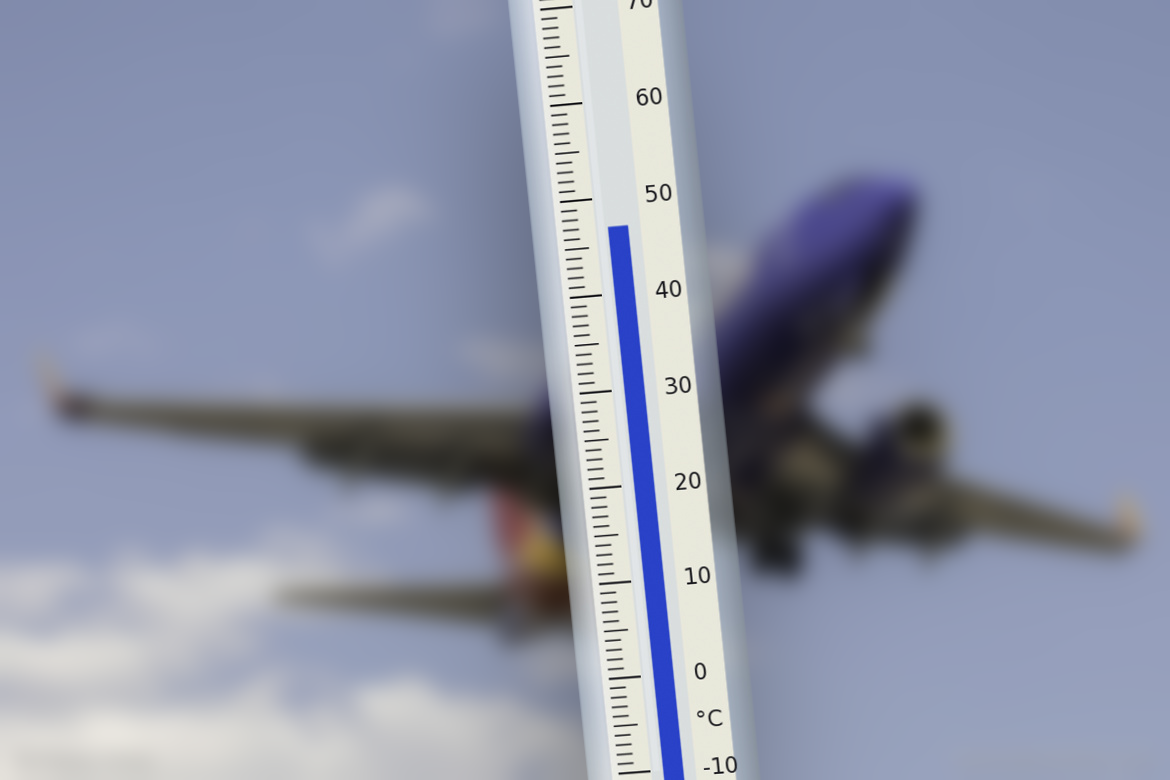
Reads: 47°C
